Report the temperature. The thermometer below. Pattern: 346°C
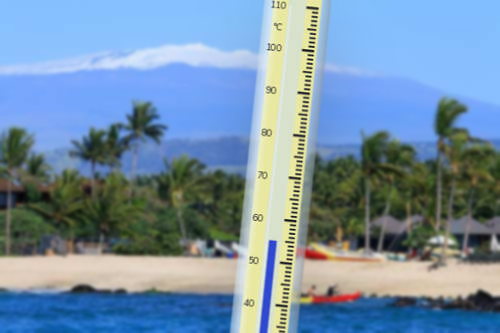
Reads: 55°C
